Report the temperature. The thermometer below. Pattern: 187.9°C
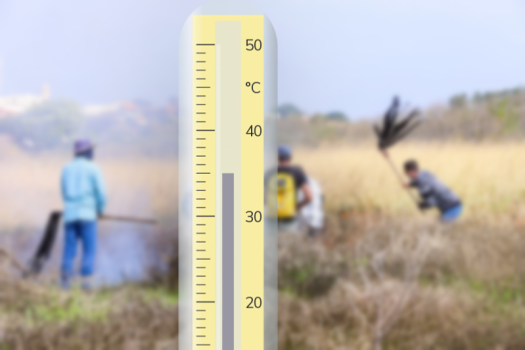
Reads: 35°C
